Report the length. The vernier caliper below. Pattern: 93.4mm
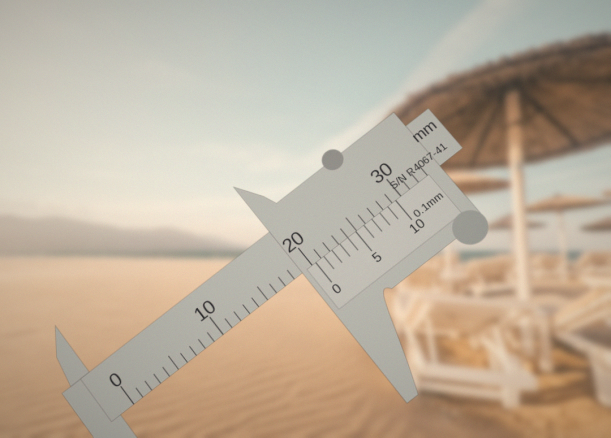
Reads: 20.4mm
